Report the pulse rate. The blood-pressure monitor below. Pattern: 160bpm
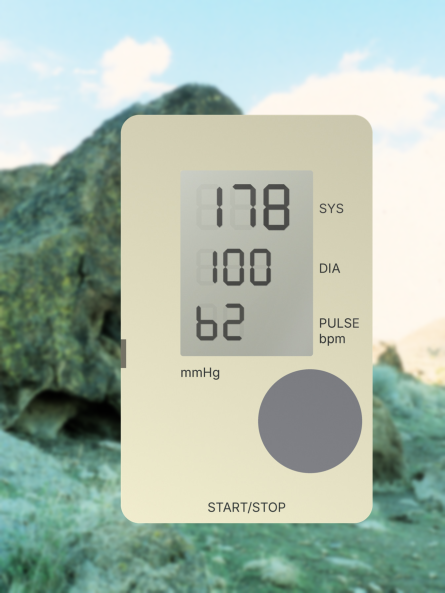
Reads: 62bpm
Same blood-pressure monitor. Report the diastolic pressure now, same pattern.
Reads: 100mmHg
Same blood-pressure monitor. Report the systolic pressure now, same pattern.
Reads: 178mmHg
